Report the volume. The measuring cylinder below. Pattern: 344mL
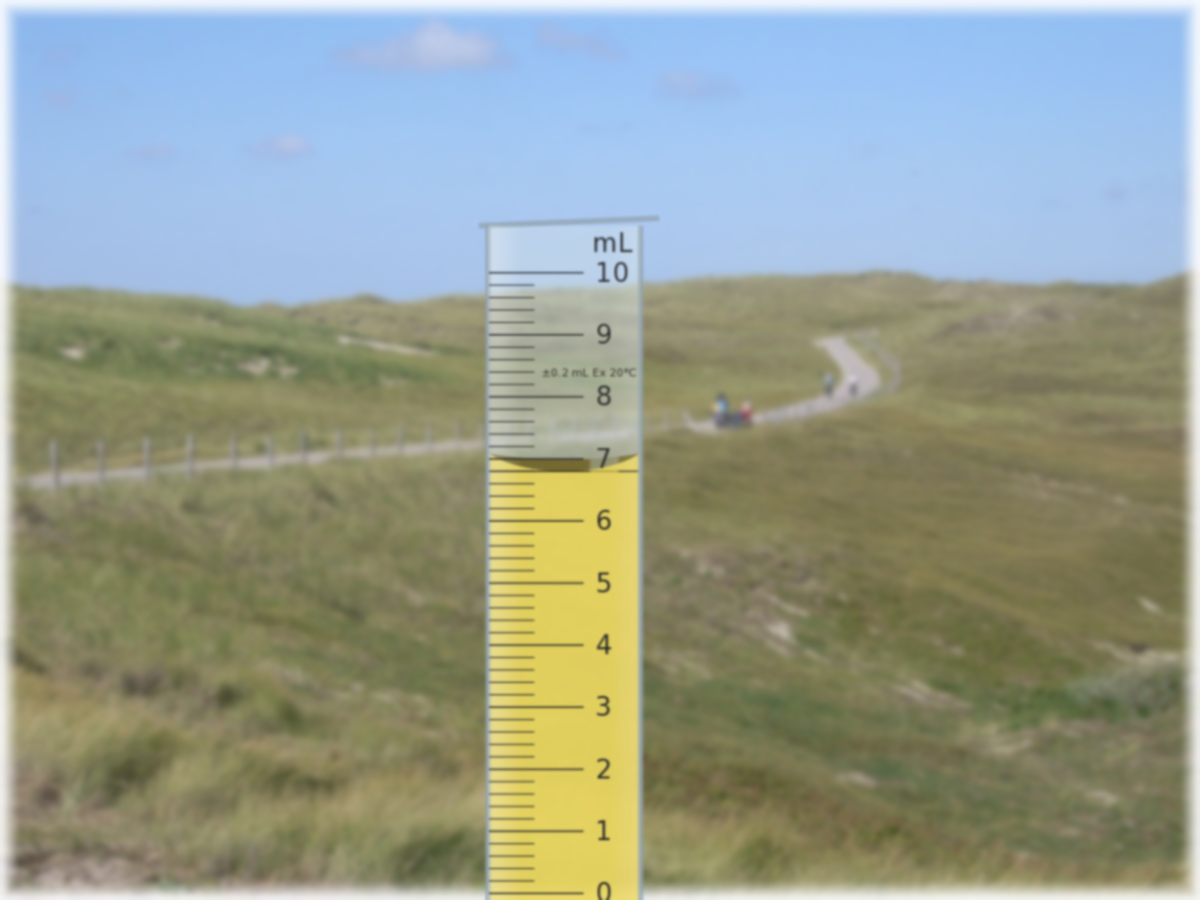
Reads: 6.8mL
